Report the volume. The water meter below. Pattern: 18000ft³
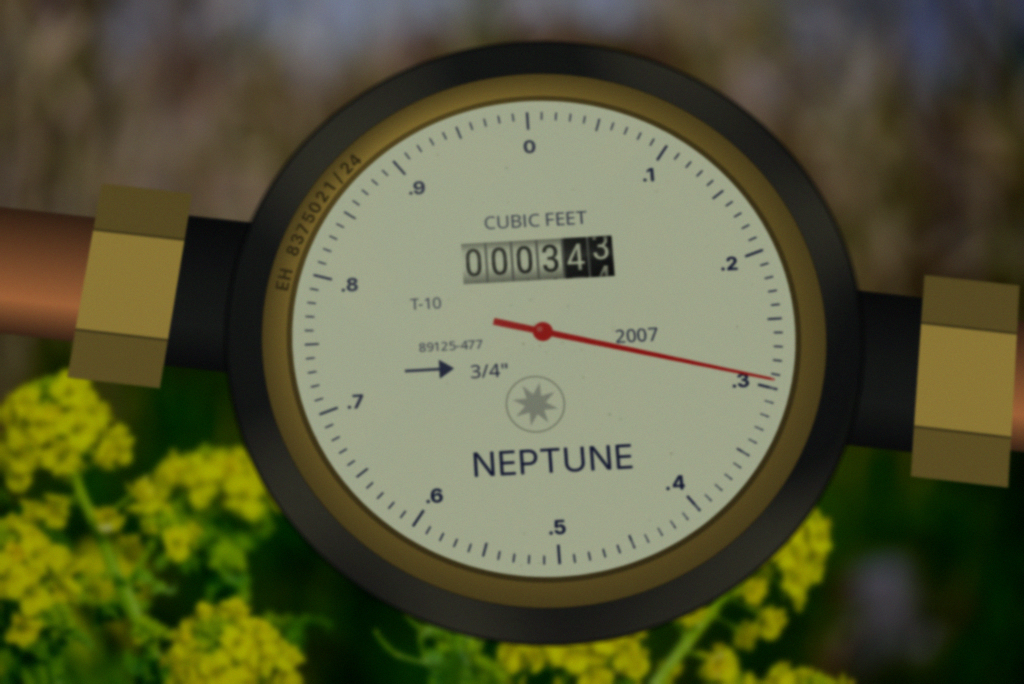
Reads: 343.29ft³
